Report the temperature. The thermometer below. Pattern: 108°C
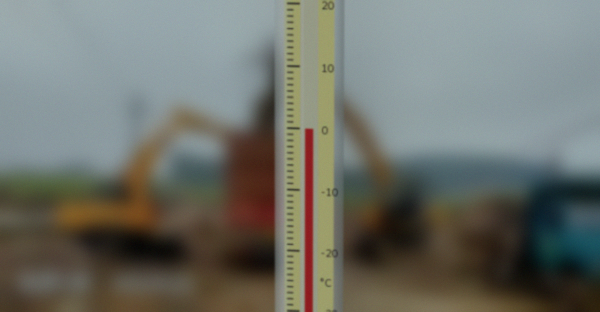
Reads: 0°C
